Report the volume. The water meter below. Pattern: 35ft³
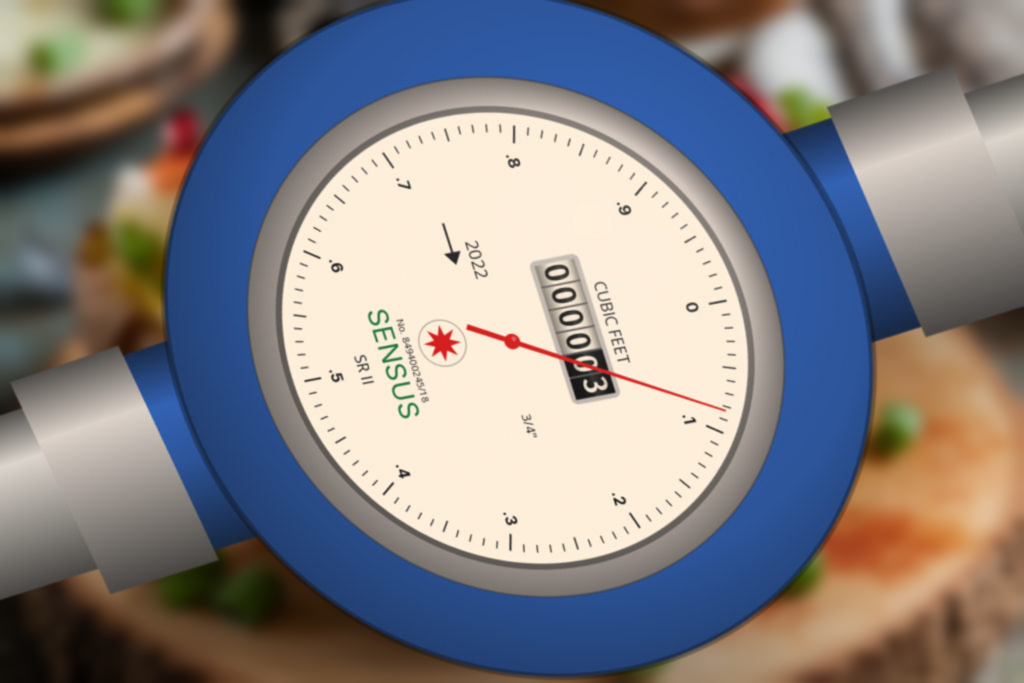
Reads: 3.08ft³
